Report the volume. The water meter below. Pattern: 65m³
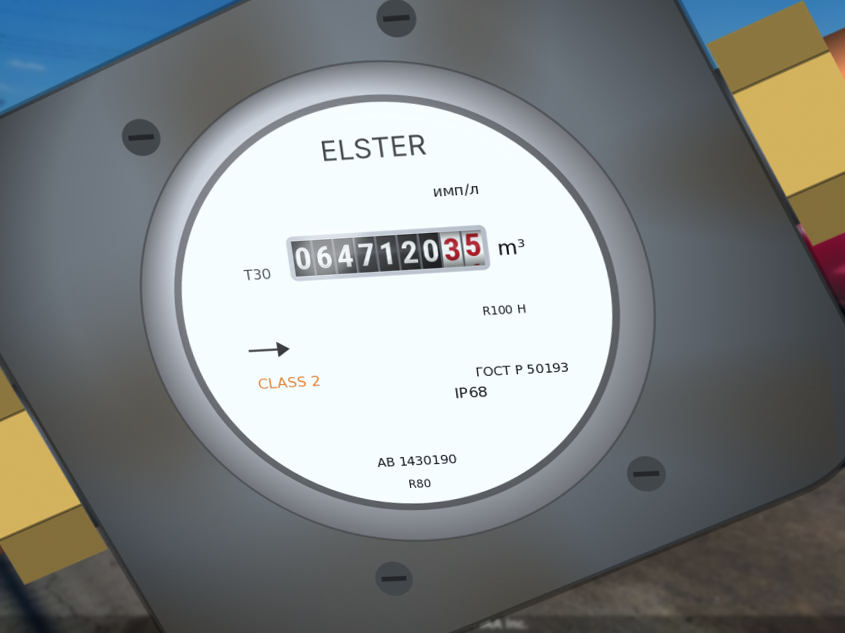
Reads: 647120.35m³
